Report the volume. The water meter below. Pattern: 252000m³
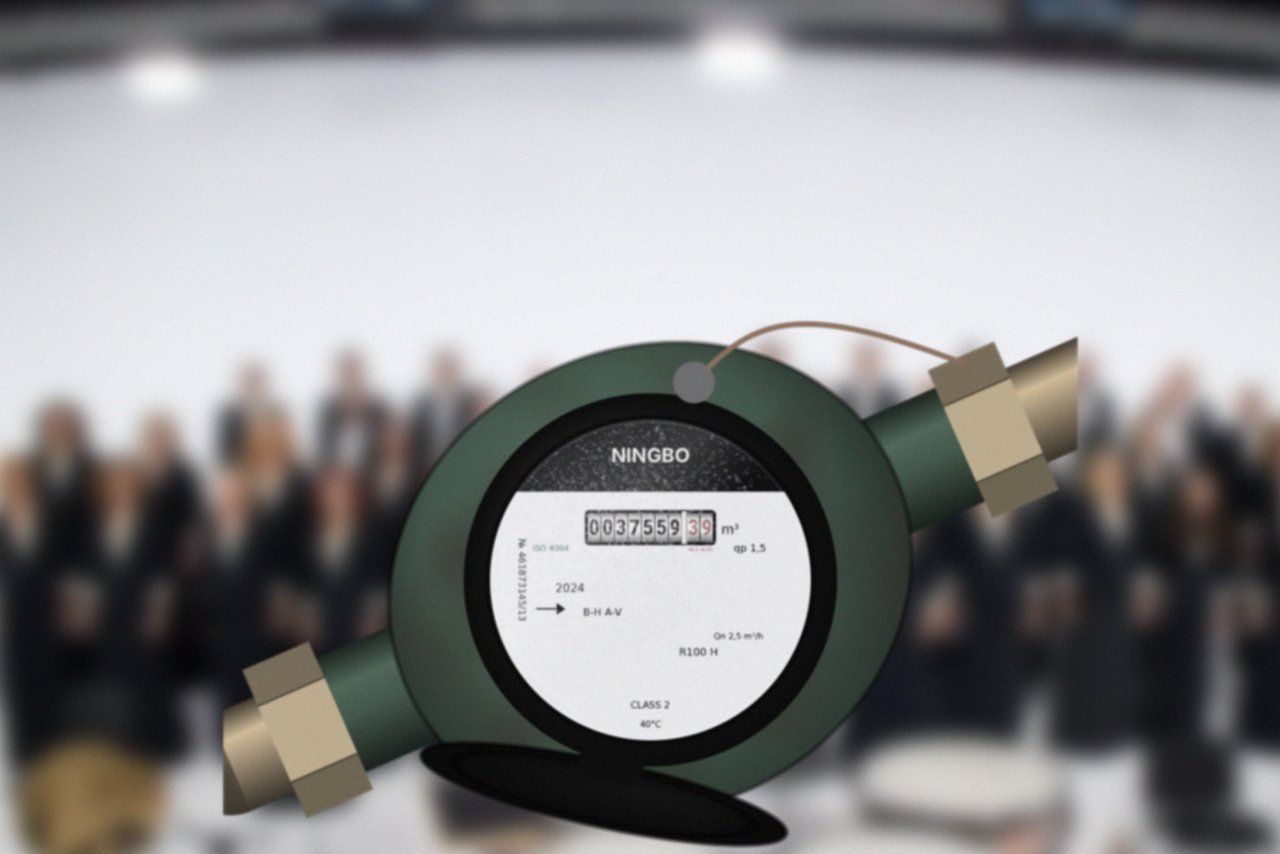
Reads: 37559.39m³
